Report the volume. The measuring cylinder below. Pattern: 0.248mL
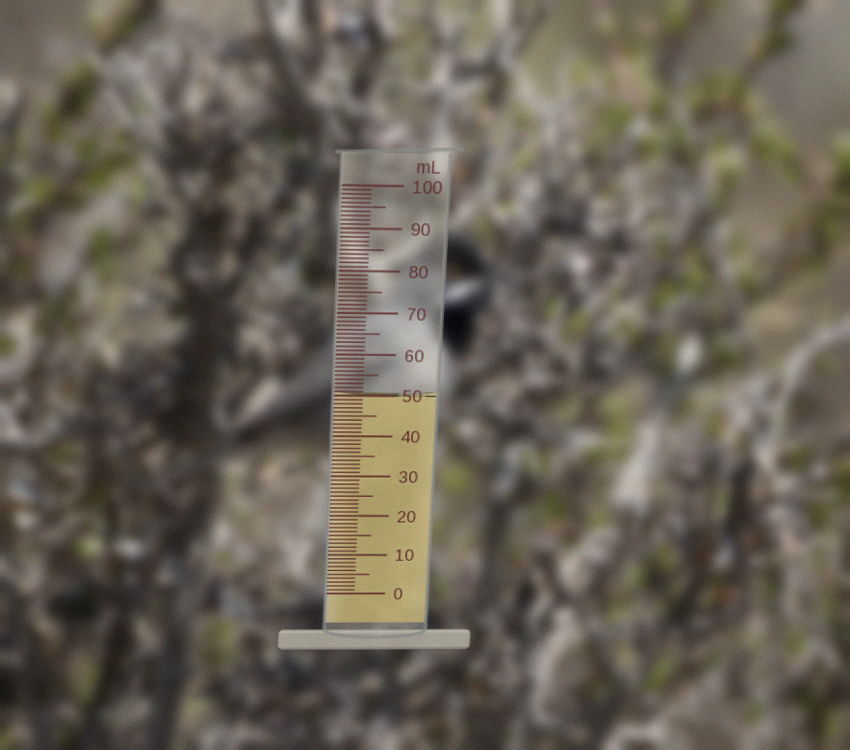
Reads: 50mL
